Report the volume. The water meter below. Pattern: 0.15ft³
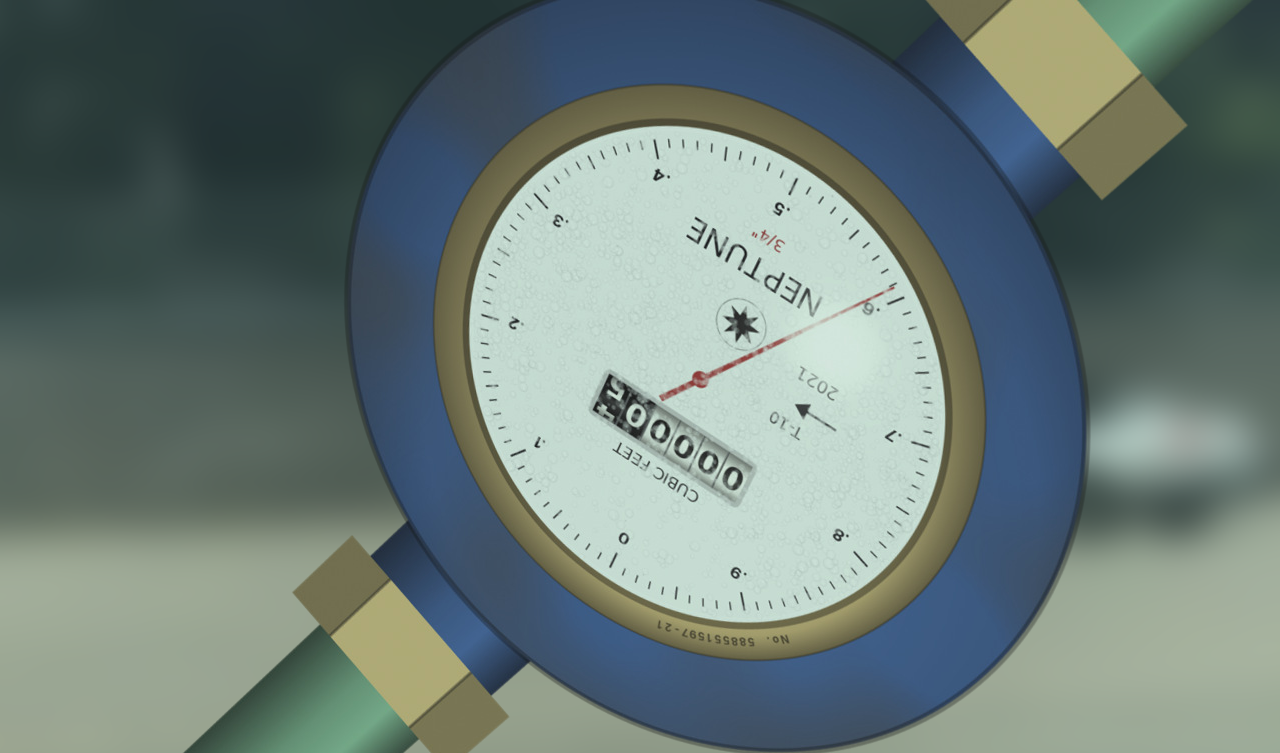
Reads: 4.59ft³
